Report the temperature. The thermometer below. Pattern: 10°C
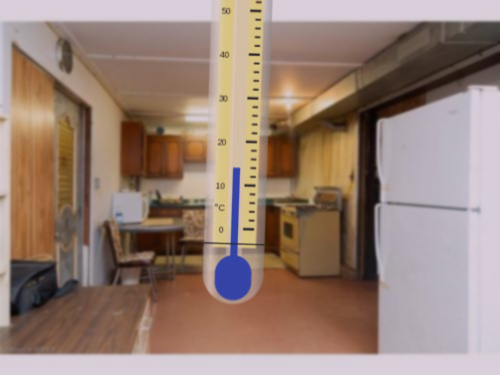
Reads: 14°C
